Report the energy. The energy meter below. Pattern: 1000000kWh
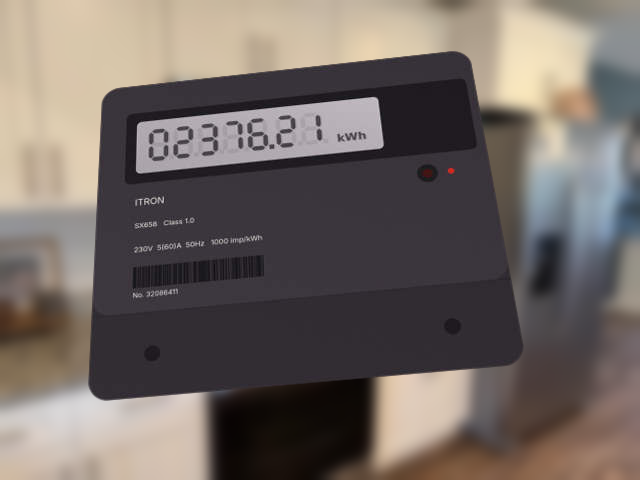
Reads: 2376.21kWh
